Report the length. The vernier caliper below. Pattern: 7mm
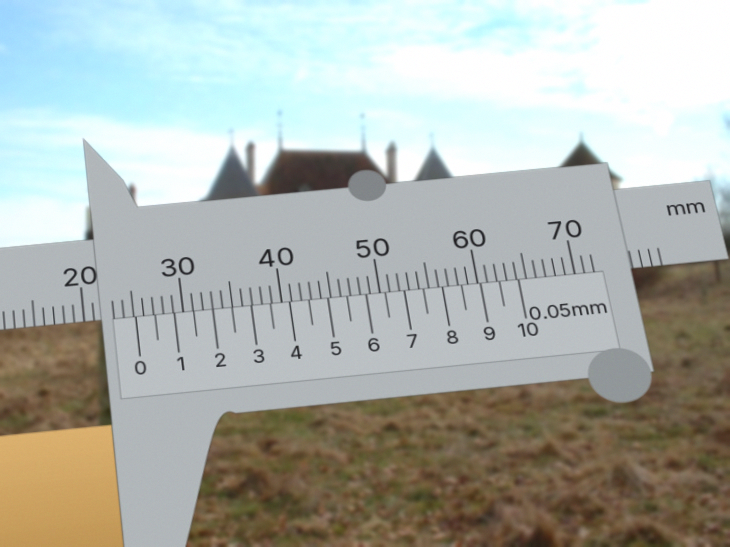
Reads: 25.2mm
